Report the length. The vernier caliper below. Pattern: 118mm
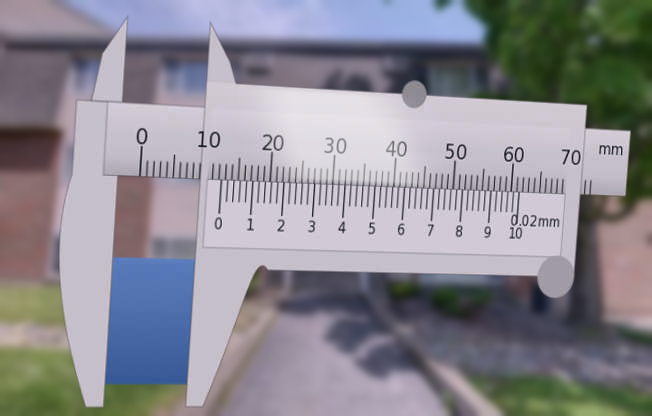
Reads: 12.4mm
